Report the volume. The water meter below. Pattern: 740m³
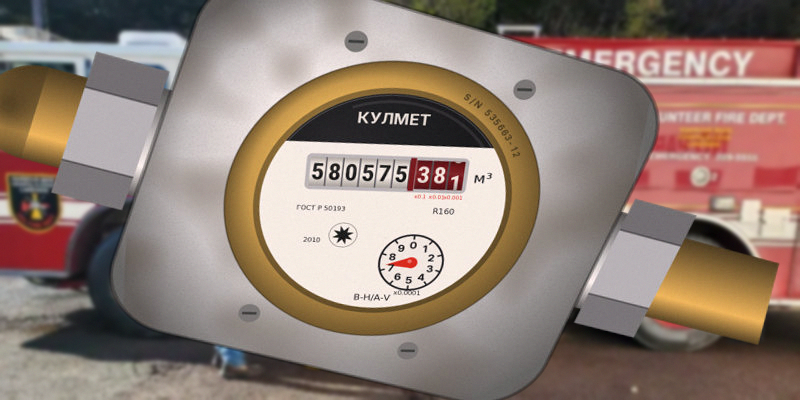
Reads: 580575.3807m³
